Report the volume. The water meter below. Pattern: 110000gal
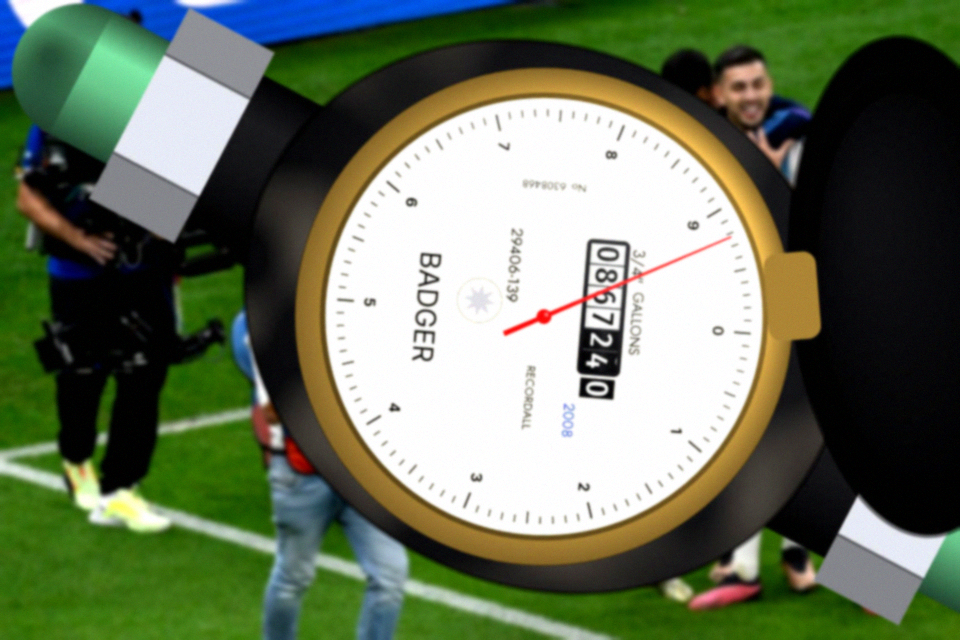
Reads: 867239.2gal
